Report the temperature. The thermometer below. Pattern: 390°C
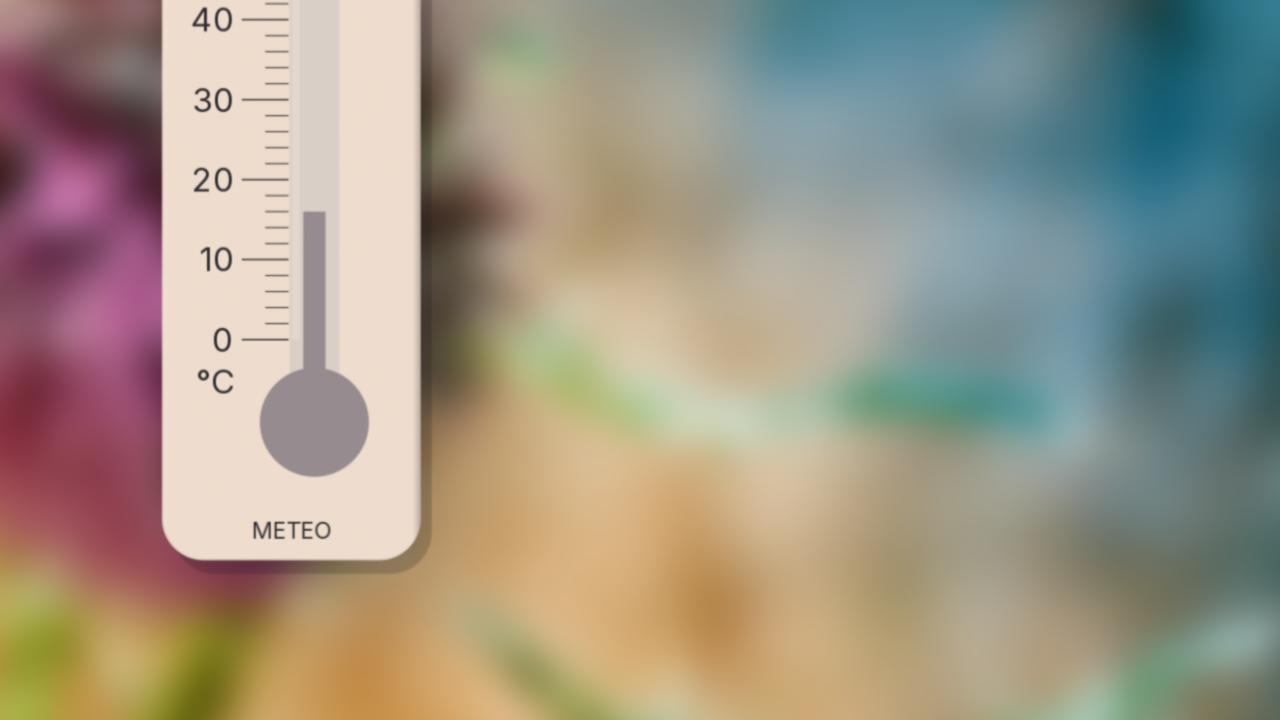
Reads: 16°C
